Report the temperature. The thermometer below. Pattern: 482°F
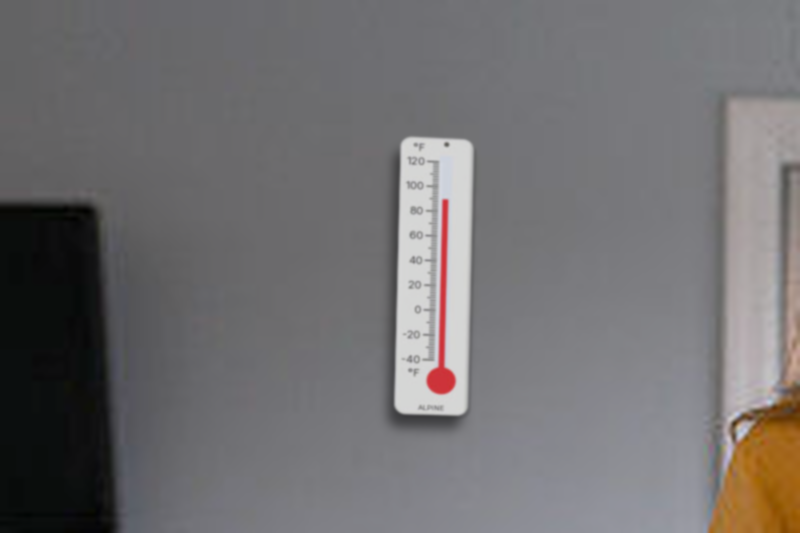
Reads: 90°F
